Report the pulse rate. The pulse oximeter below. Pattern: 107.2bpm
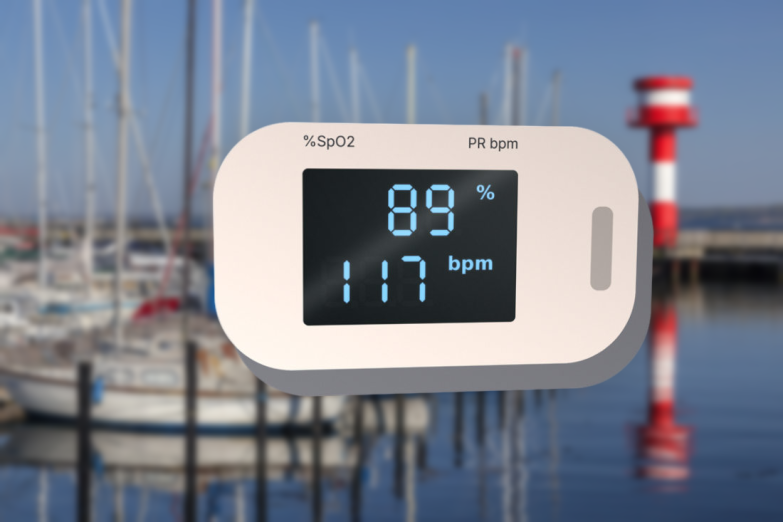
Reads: 117bpm
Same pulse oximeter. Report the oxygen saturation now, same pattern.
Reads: 89%
